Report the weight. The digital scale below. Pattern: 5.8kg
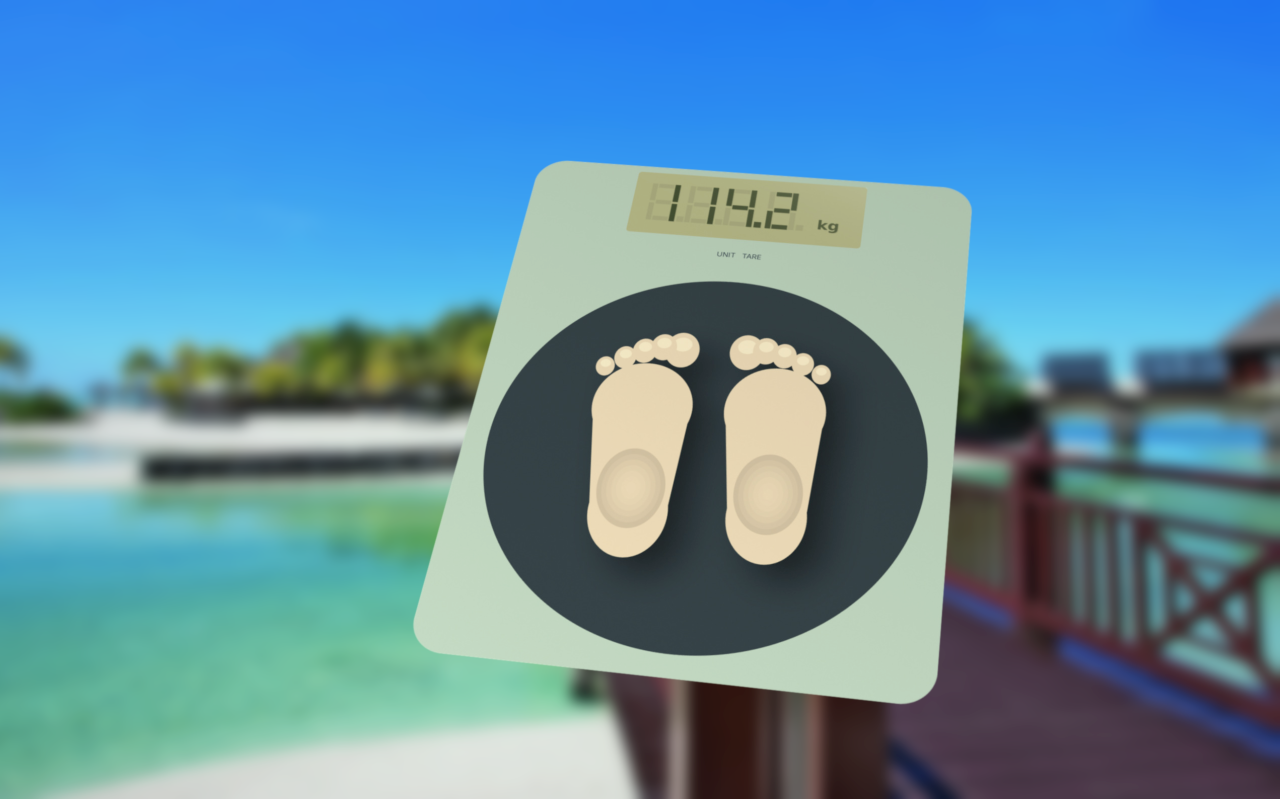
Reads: 114.2kg
